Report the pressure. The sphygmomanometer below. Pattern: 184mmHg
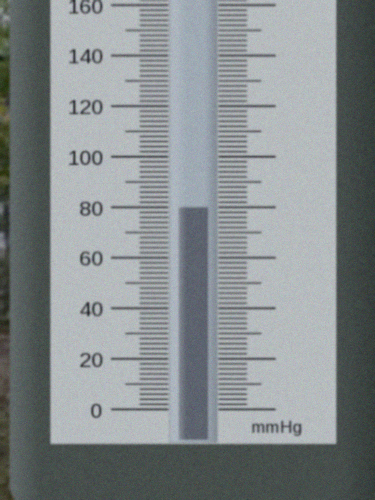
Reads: 80mmHg
